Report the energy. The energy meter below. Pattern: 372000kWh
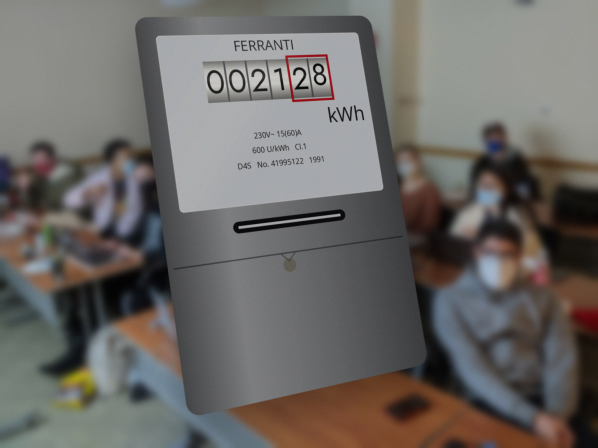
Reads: 21.28kWh
